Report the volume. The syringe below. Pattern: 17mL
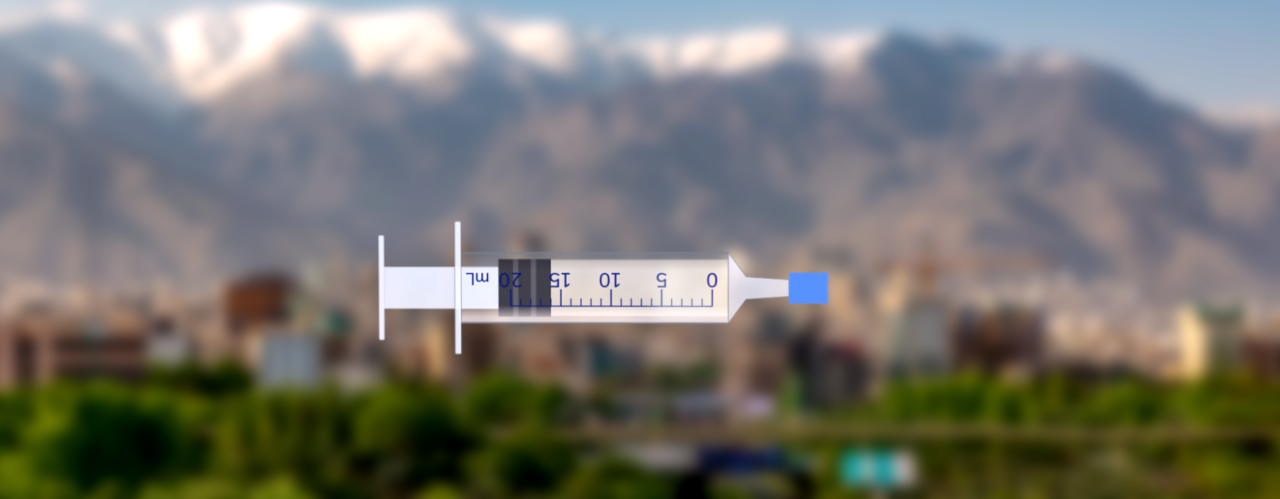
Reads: 16mL
